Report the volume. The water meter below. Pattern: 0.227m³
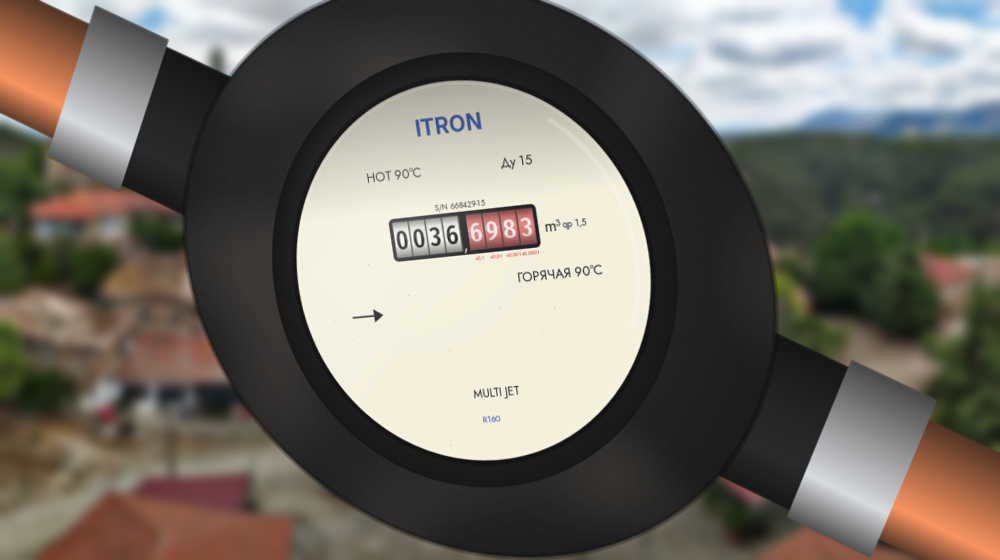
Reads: 36.6983m³
